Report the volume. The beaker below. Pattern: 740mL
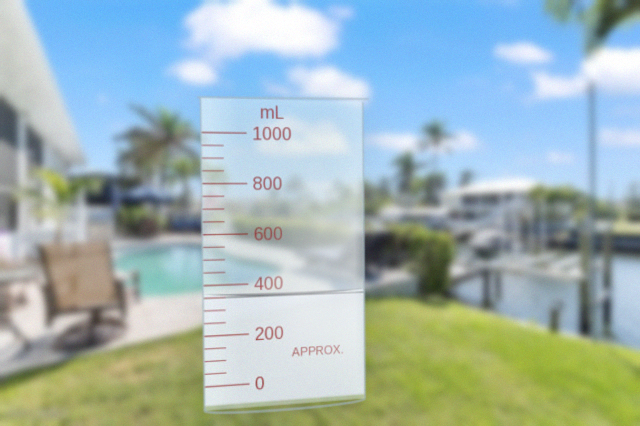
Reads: 350mL
